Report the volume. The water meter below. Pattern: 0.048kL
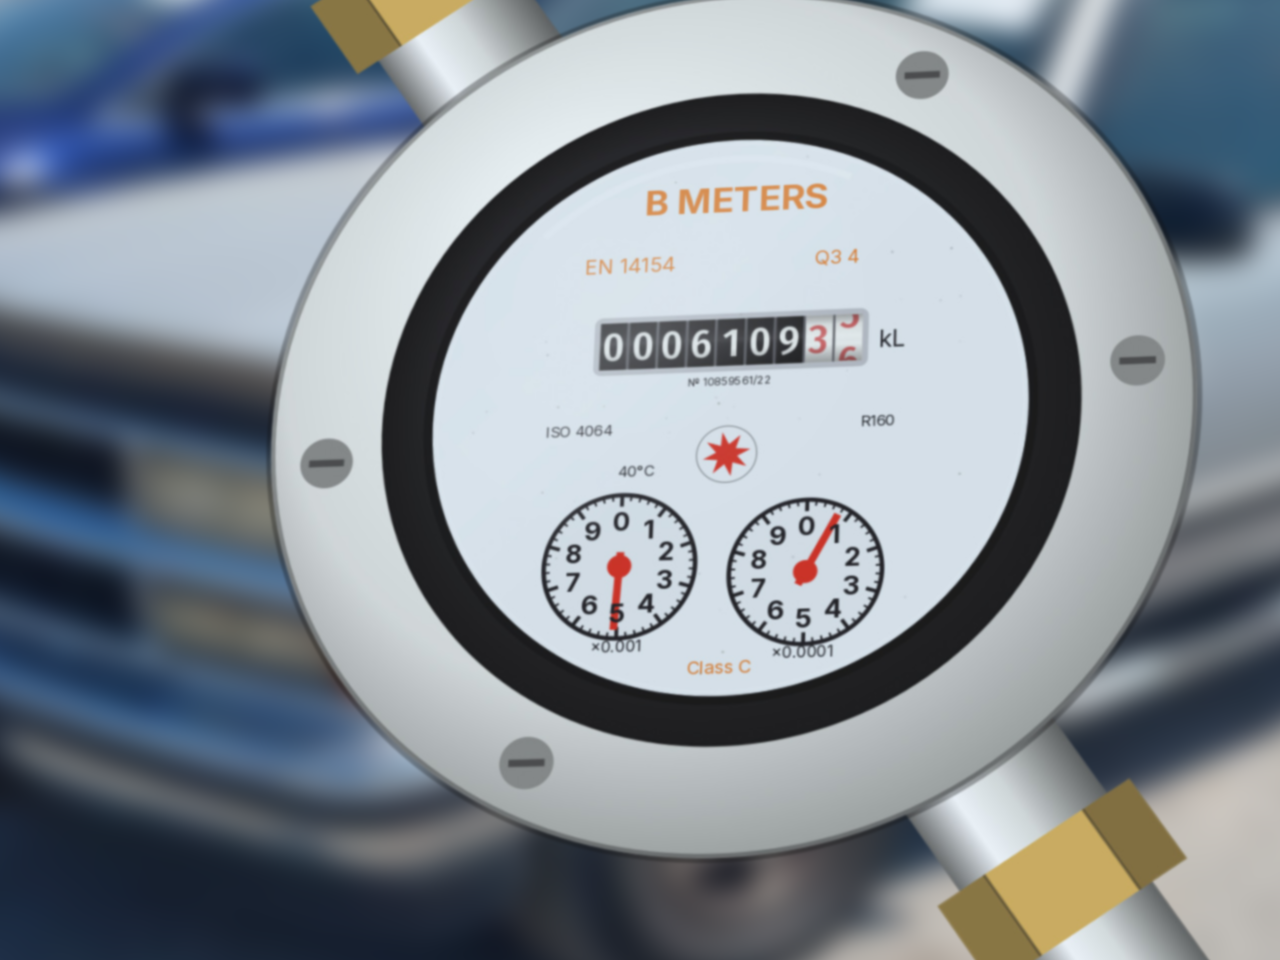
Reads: 6109.3550kL
